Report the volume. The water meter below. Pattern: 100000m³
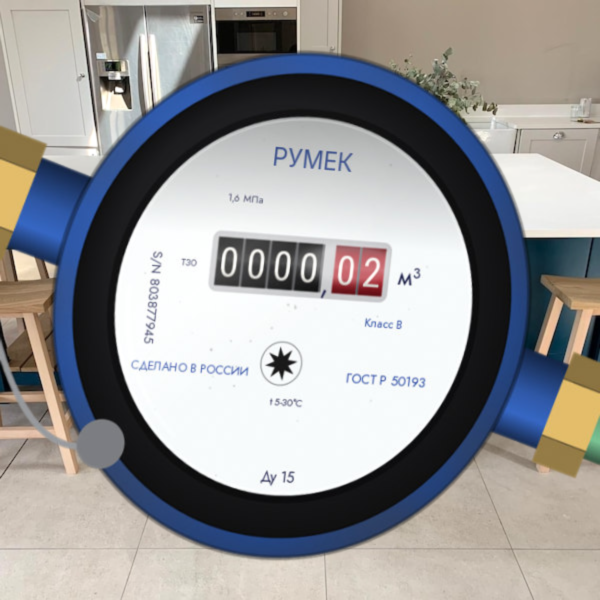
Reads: 0.02m³
